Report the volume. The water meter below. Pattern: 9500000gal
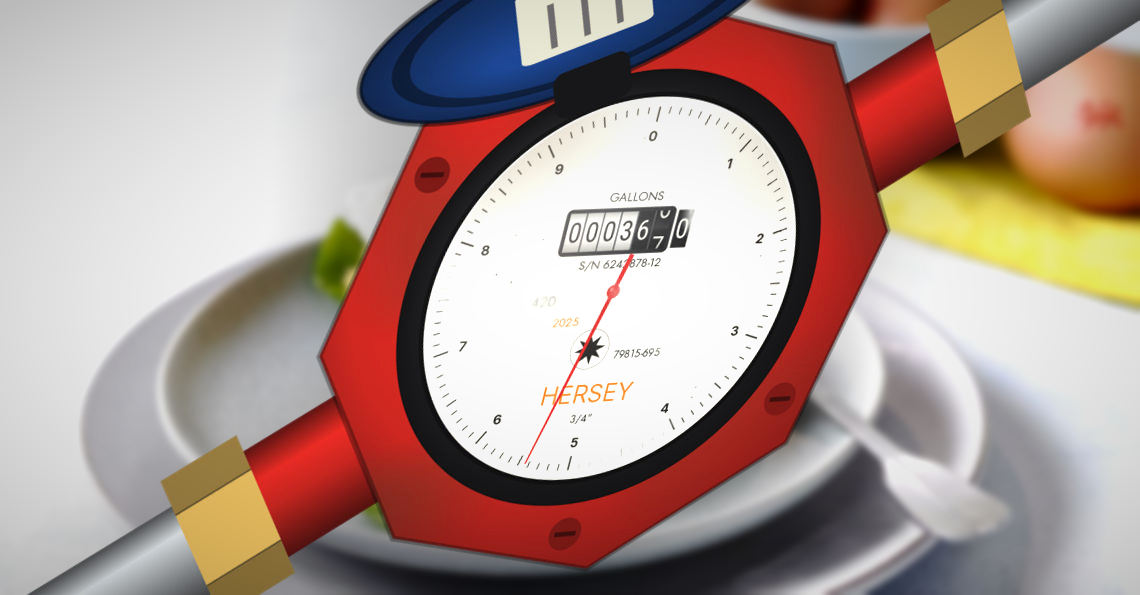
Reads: 3665.4gal
